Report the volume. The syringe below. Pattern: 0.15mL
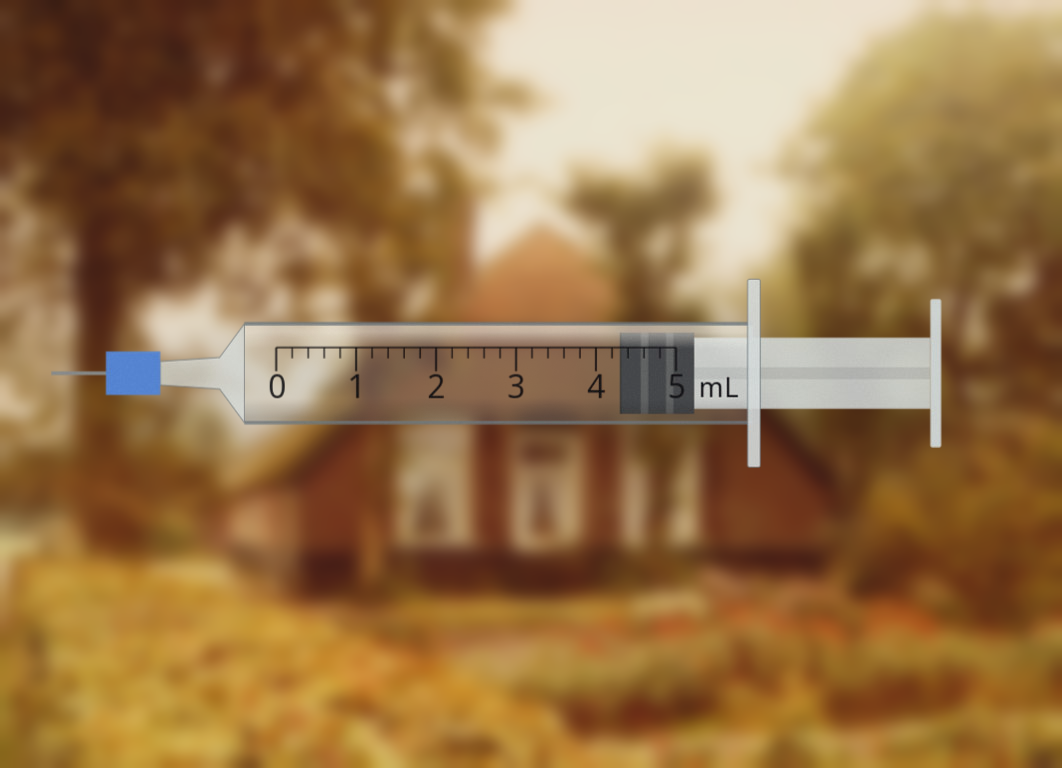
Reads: 4.3mL
